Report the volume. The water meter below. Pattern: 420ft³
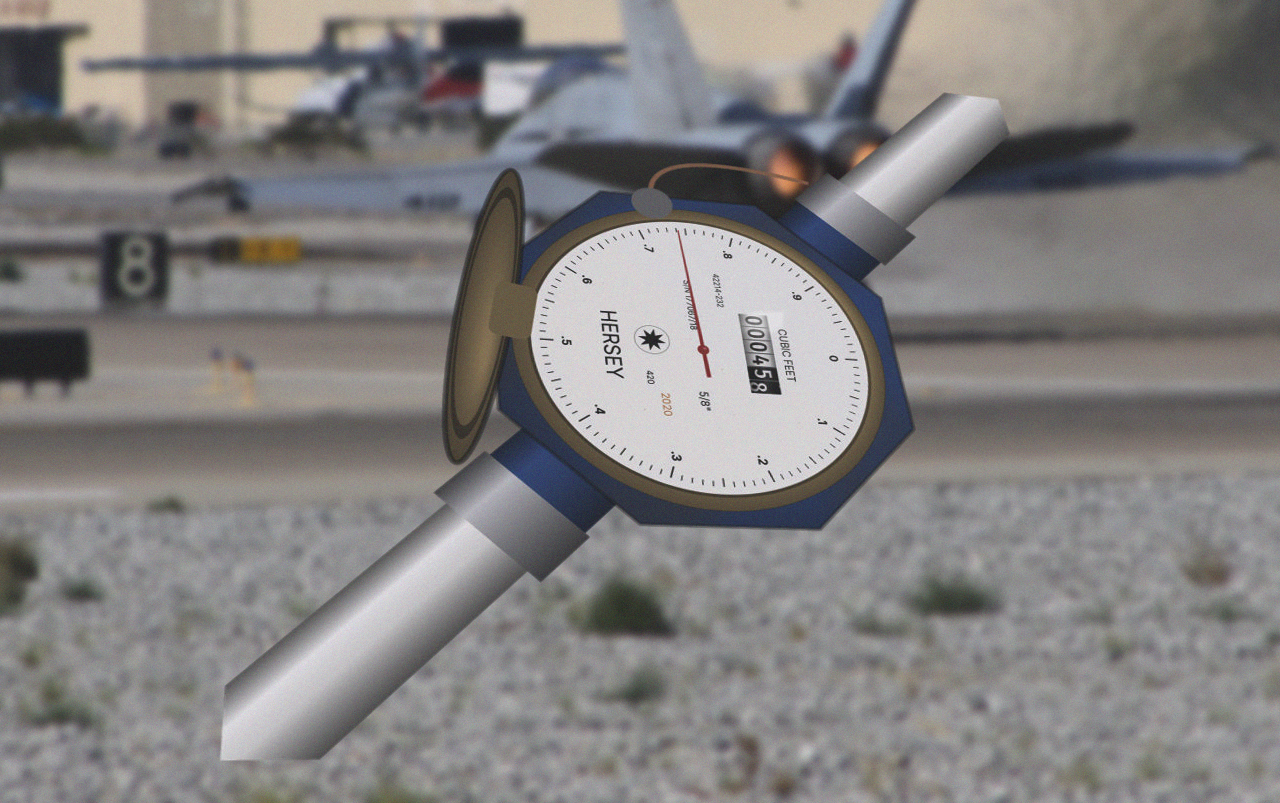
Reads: 457.74ft³
